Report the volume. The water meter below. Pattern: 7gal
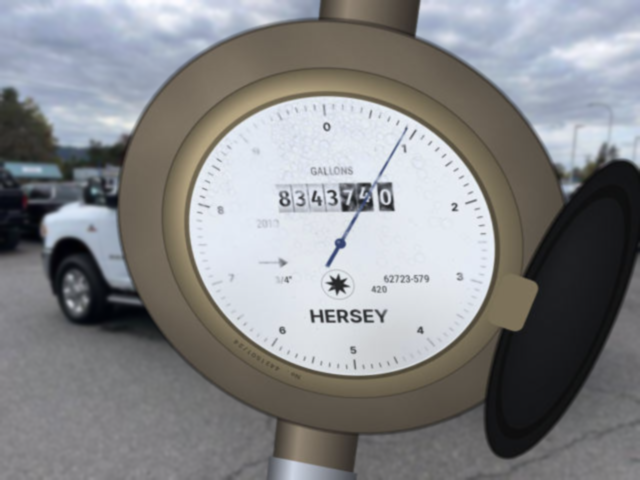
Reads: 8343740.9gal
